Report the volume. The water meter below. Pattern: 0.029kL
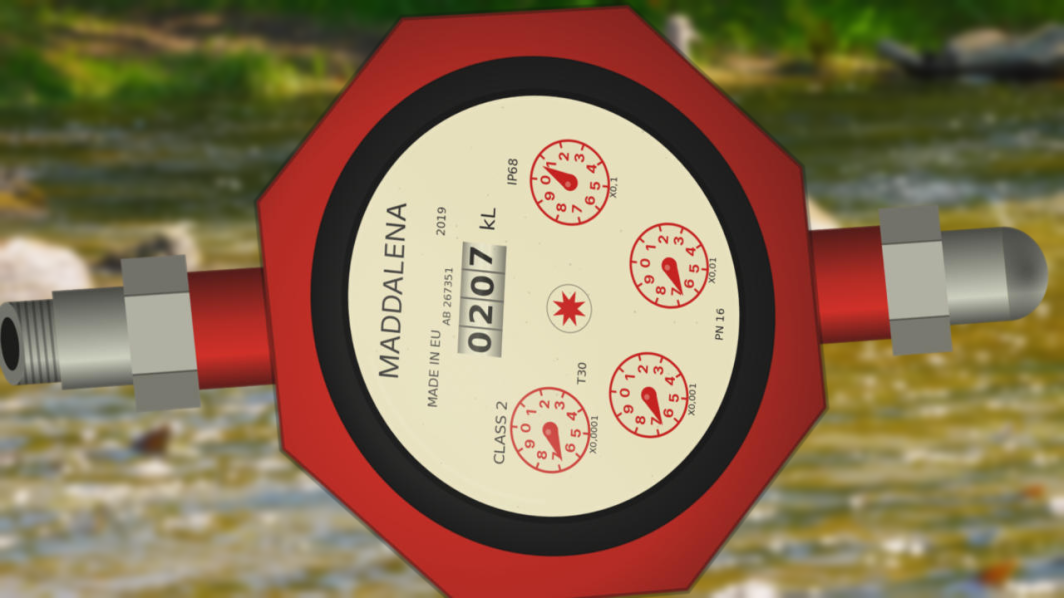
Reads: 207.0666kL
